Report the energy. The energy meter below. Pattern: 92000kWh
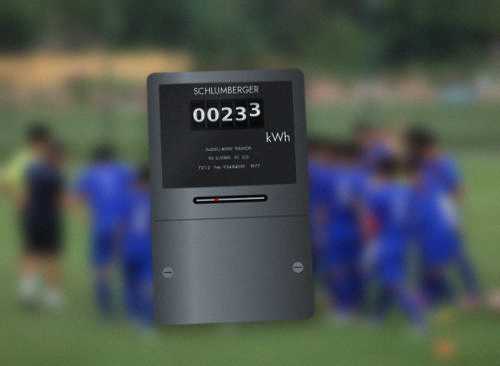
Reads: 233kWh
